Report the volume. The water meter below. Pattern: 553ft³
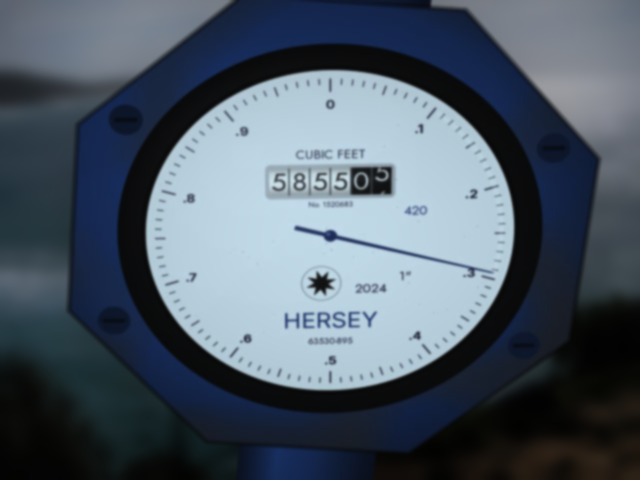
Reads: 585505.29ft³
